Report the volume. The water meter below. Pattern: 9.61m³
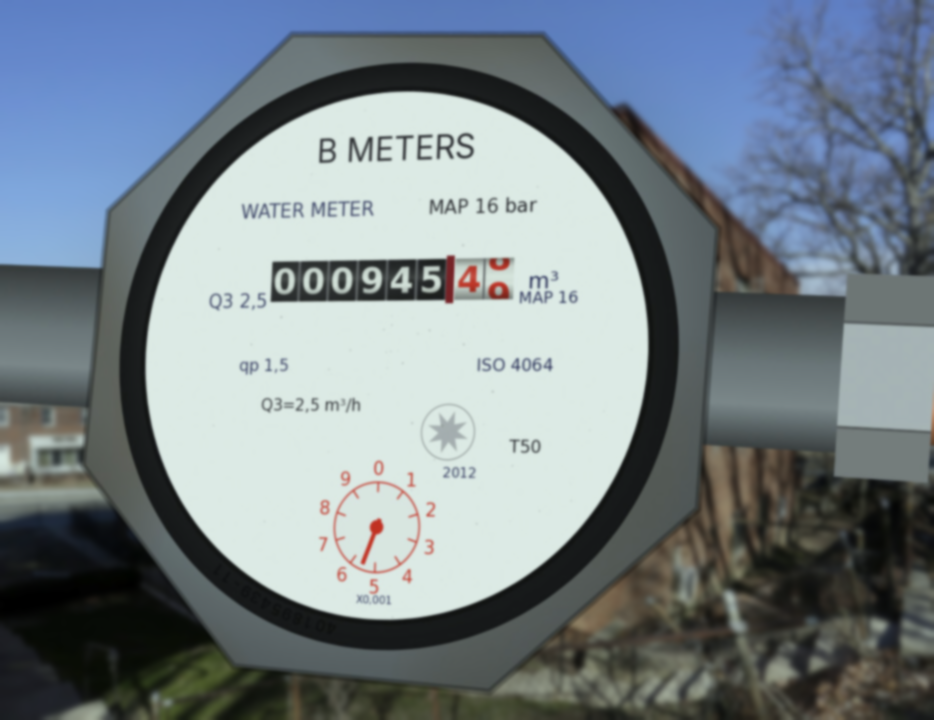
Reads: 945.485m³
